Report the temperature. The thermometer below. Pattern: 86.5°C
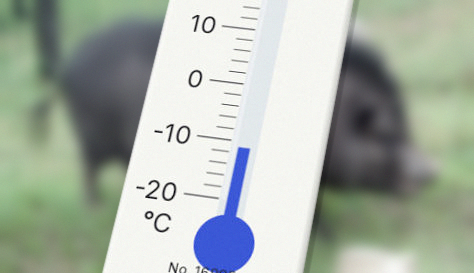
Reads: -11°C
